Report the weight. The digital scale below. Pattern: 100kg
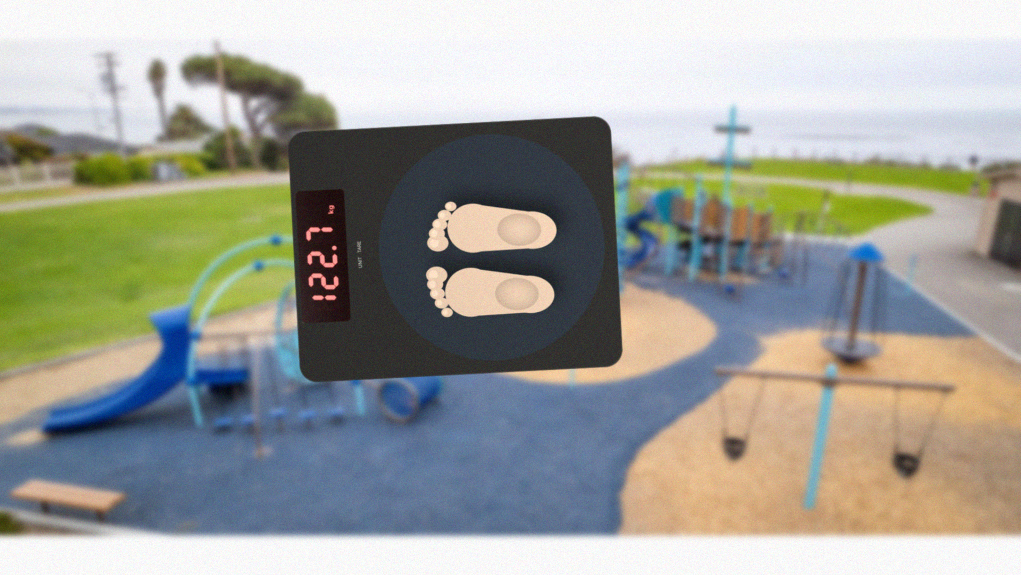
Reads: 122.7kg
